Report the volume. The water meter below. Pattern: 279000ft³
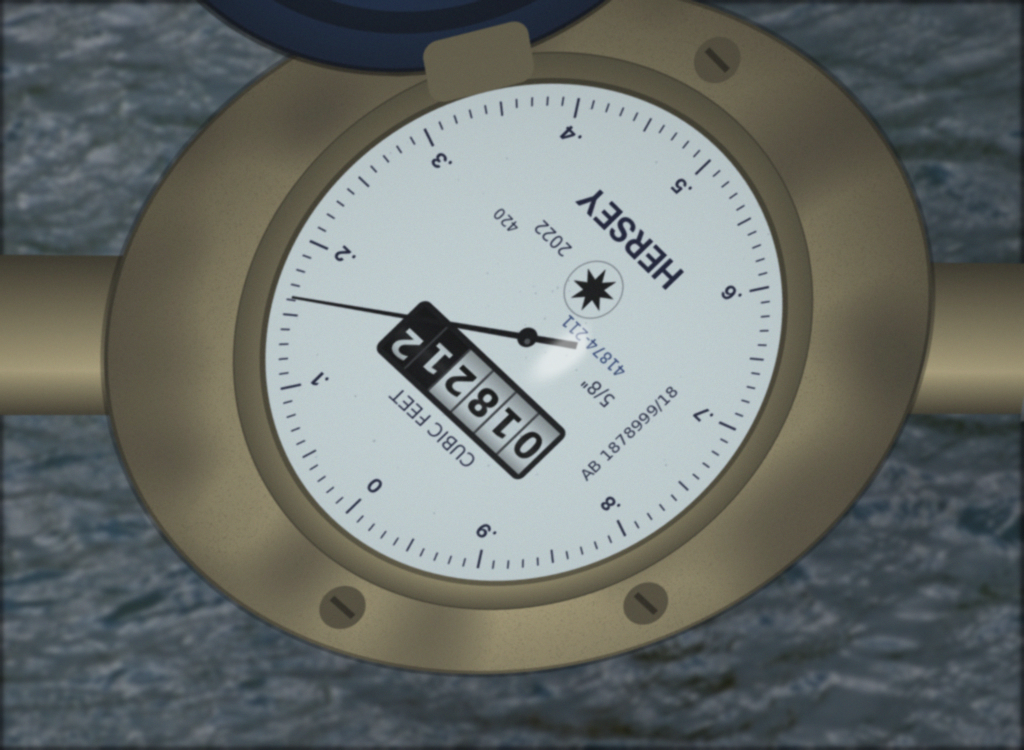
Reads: 18212.16ft³
